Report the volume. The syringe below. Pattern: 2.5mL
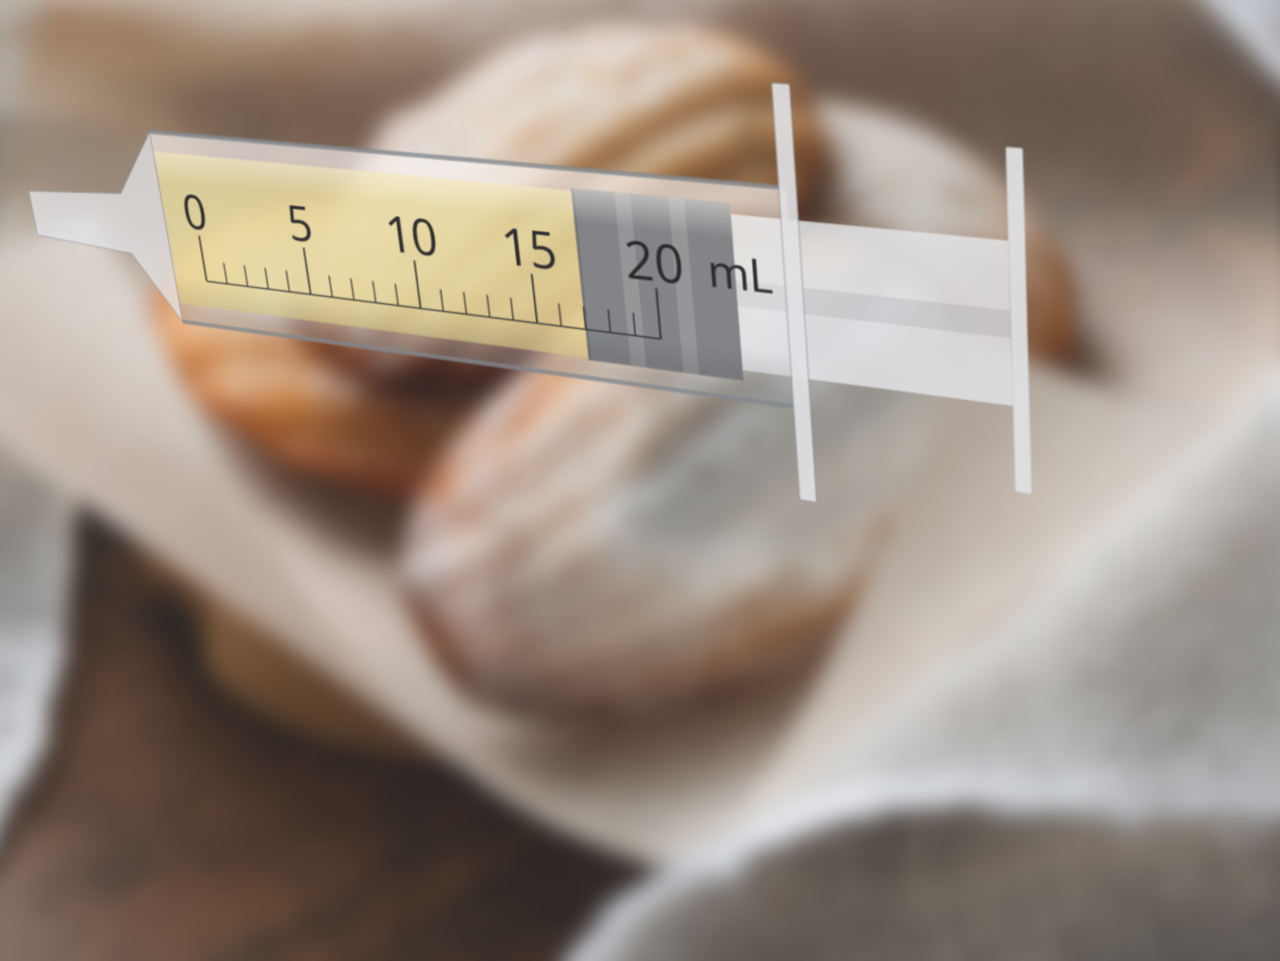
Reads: 17mL
